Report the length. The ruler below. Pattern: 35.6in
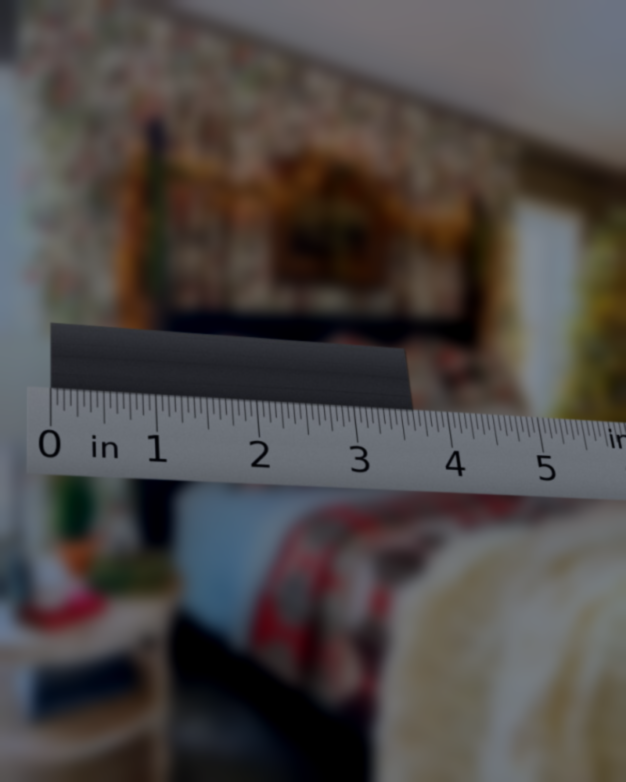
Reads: 3.625in
